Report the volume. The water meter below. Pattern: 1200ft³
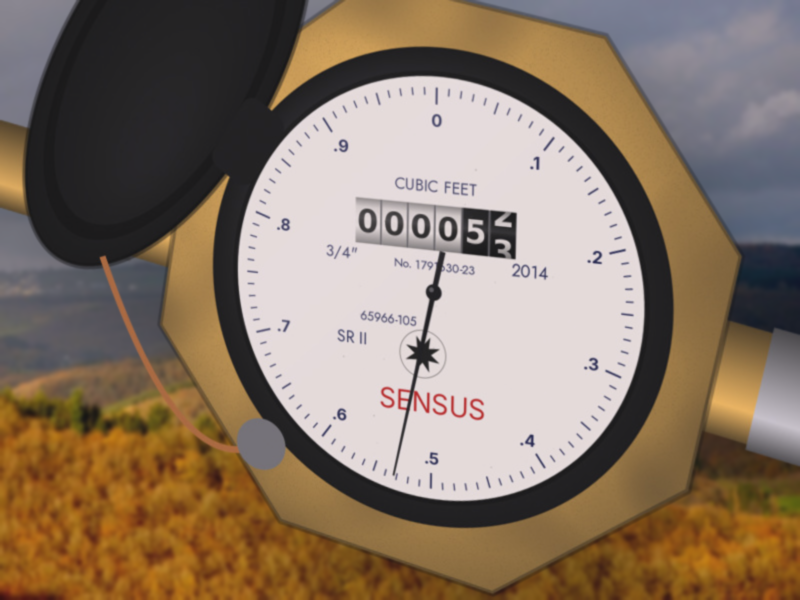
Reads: 52.53ft³
